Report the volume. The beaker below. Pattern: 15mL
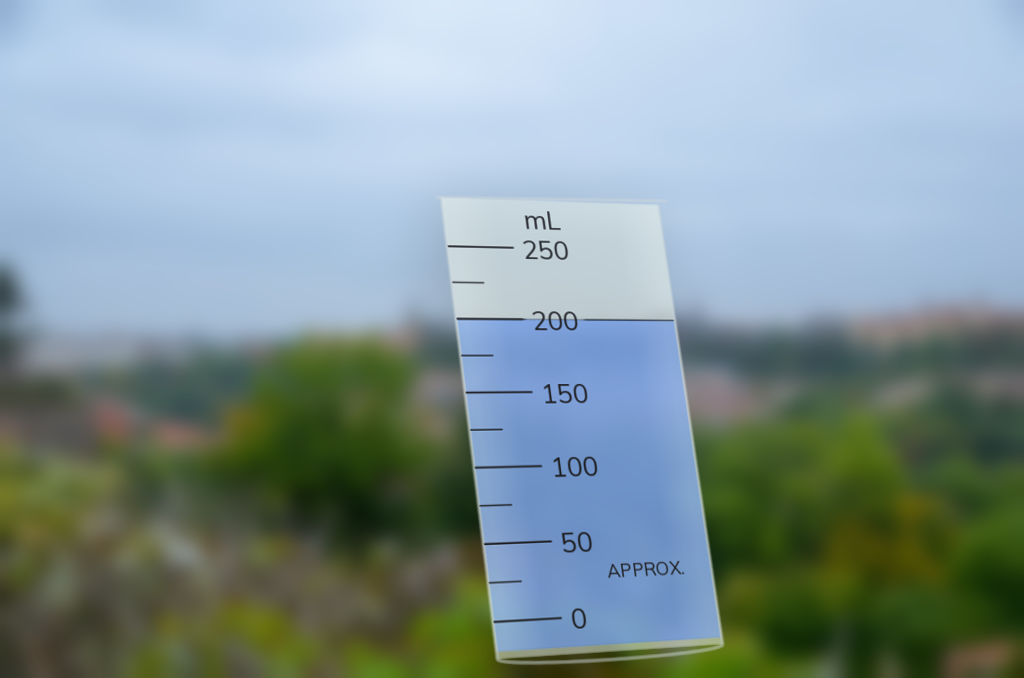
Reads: 200mL
